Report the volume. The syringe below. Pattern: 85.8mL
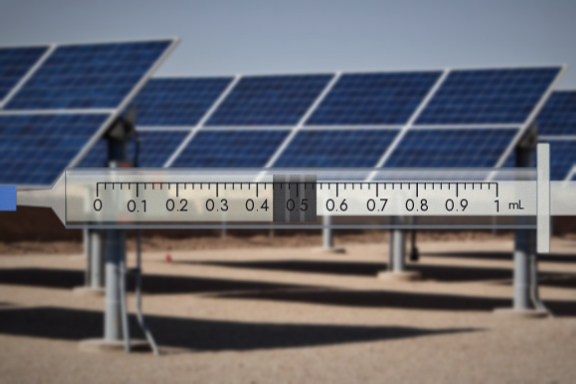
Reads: 0.44mL
